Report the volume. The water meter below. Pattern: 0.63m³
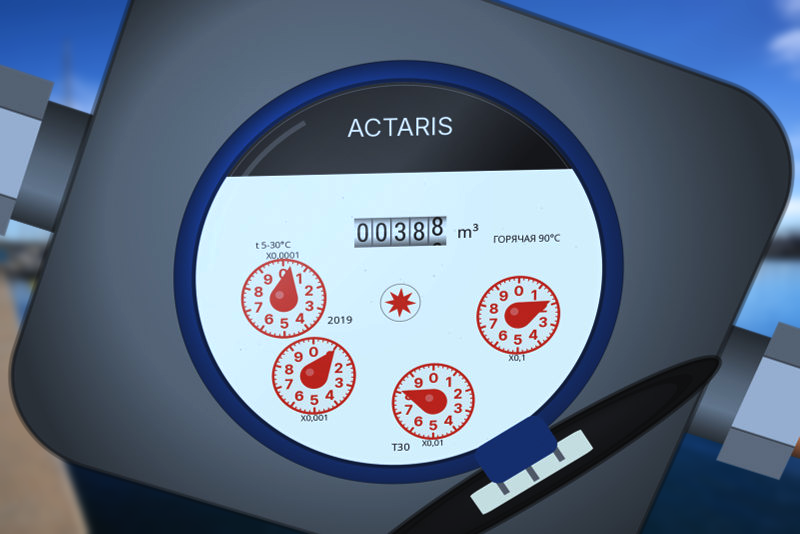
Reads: 388.1810m³
